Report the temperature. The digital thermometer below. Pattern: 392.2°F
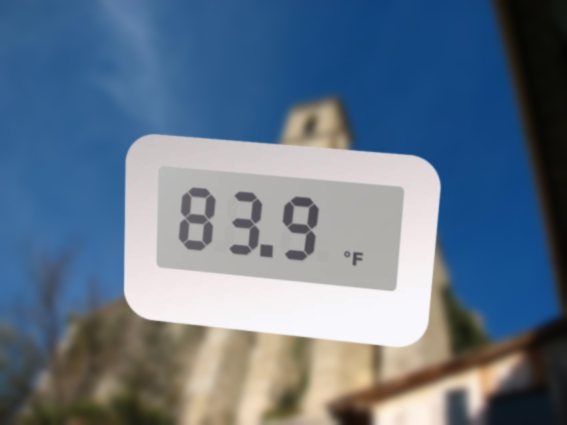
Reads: 83.9°F
